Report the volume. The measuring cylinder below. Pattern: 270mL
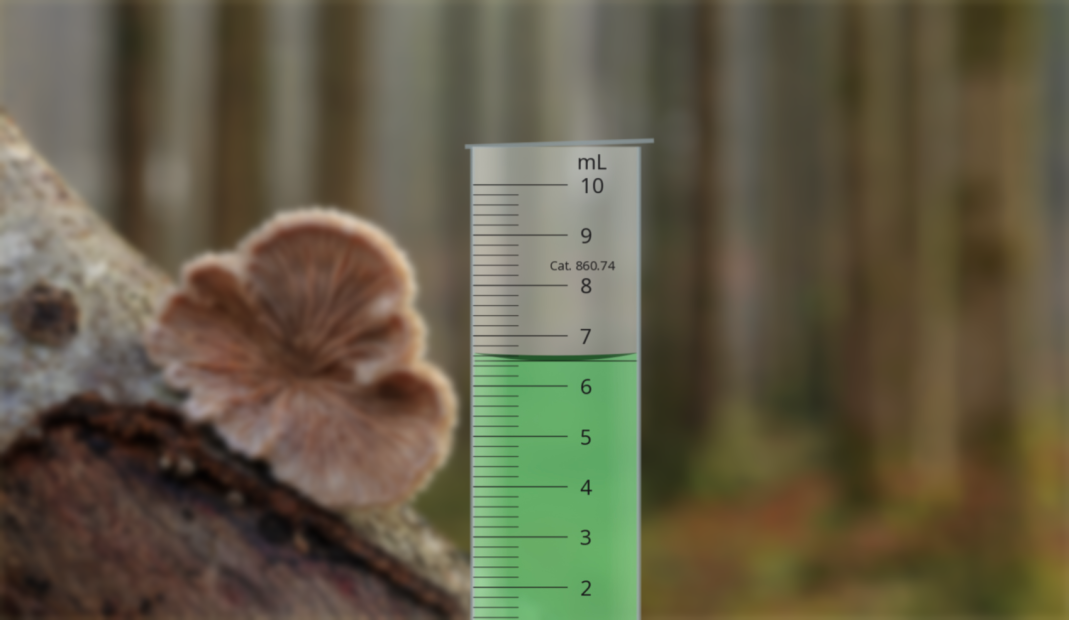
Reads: 6.5mL
